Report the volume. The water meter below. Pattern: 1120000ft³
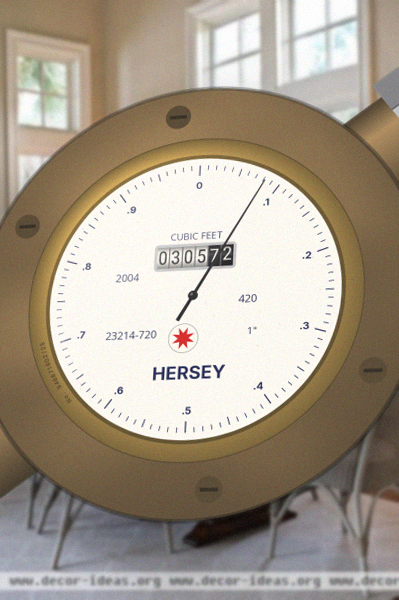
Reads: 30572.08ft³
